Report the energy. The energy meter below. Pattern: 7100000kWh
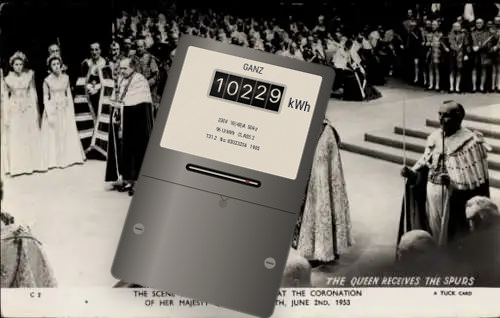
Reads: 10229kWh
